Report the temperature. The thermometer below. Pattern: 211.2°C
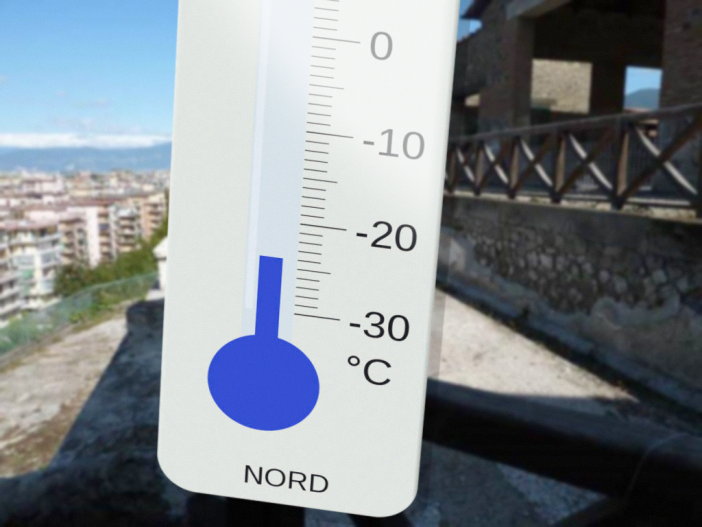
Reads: -24°C
